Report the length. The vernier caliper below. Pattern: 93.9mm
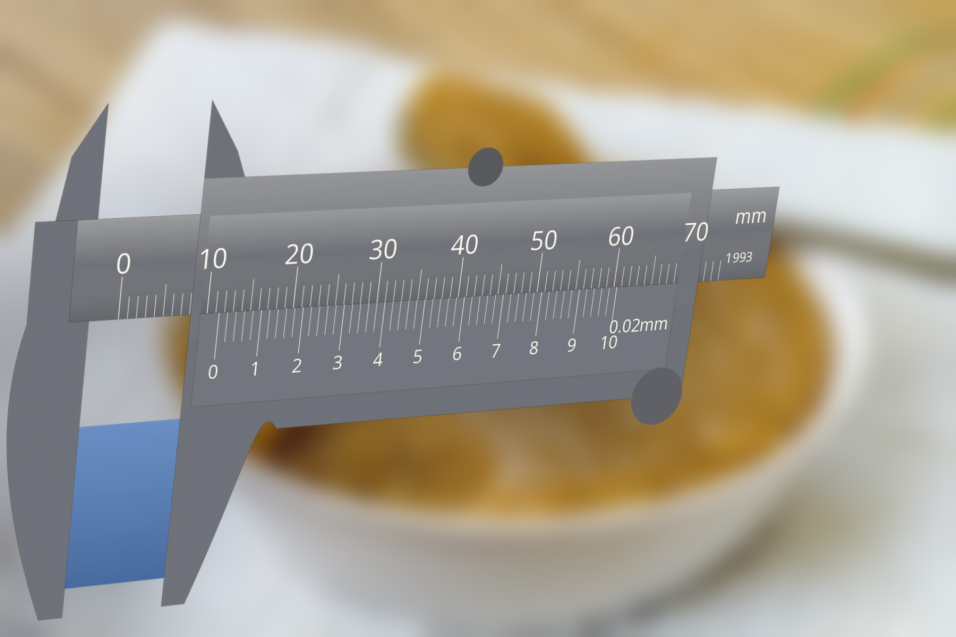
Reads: 11.4mm
